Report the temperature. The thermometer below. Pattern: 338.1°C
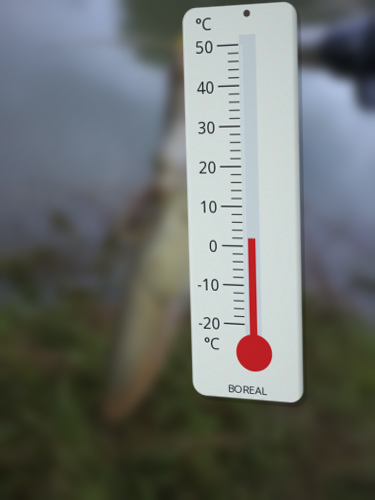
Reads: 2°C
